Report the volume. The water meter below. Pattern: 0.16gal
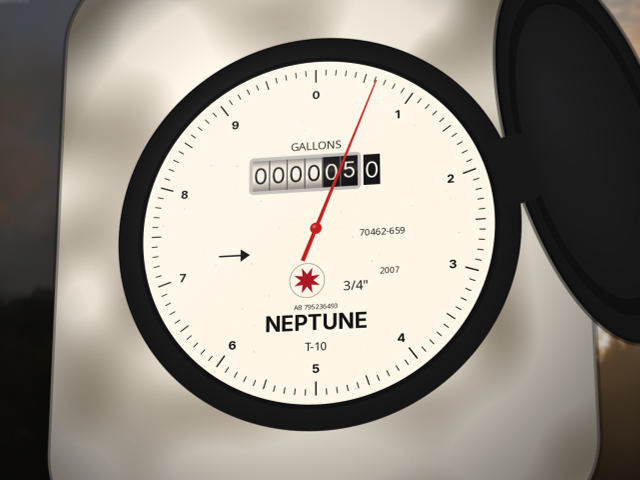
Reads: 50.6gal
